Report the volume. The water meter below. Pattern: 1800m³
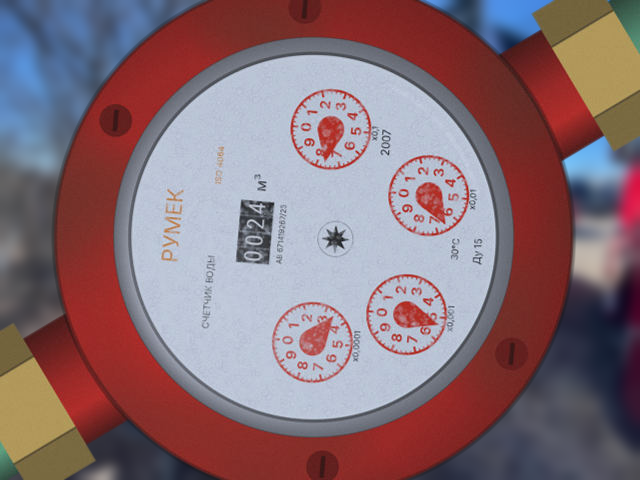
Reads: 24.7653m³
